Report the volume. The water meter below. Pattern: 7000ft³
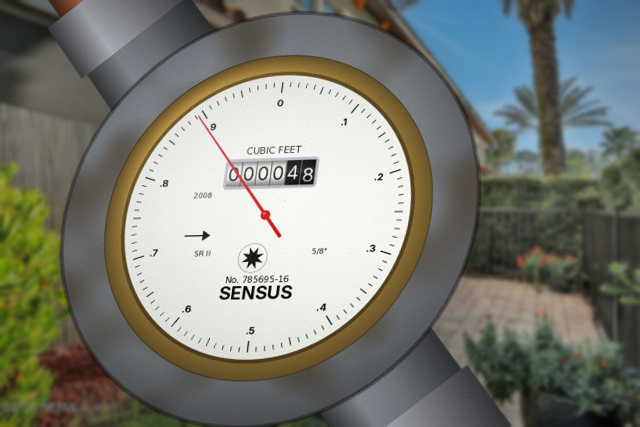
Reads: 47.89ft³
